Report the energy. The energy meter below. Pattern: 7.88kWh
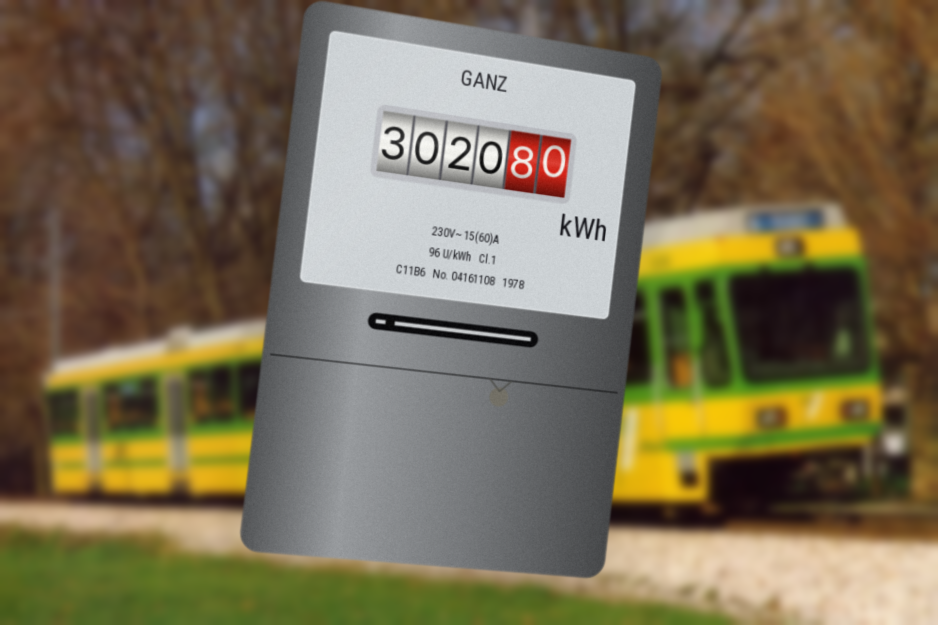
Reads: 3020.80kWh
